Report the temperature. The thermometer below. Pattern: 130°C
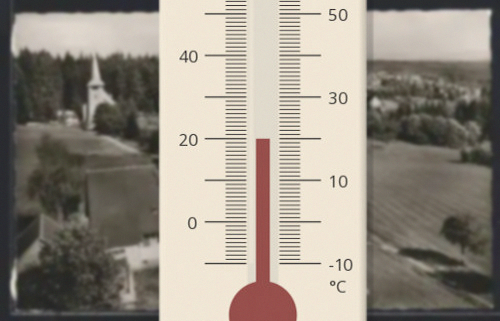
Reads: 20°C
